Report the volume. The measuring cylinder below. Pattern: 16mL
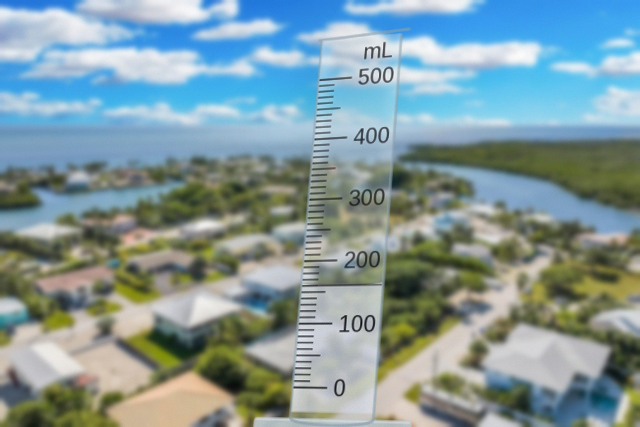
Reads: 160mL
